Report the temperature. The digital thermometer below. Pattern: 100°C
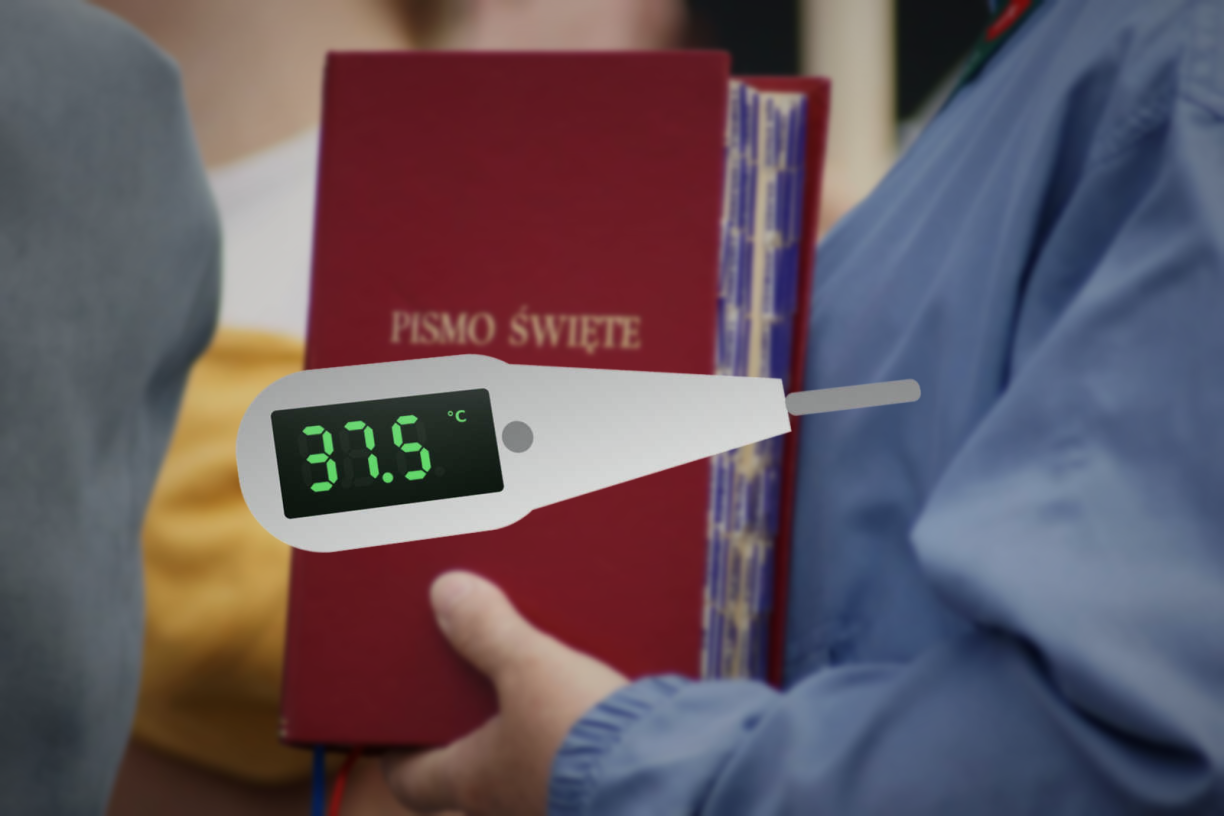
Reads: 37.5°C
